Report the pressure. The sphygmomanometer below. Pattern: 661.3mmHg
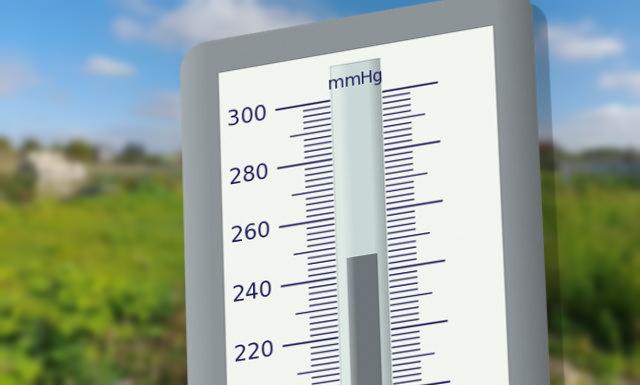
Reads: 246mmHg
